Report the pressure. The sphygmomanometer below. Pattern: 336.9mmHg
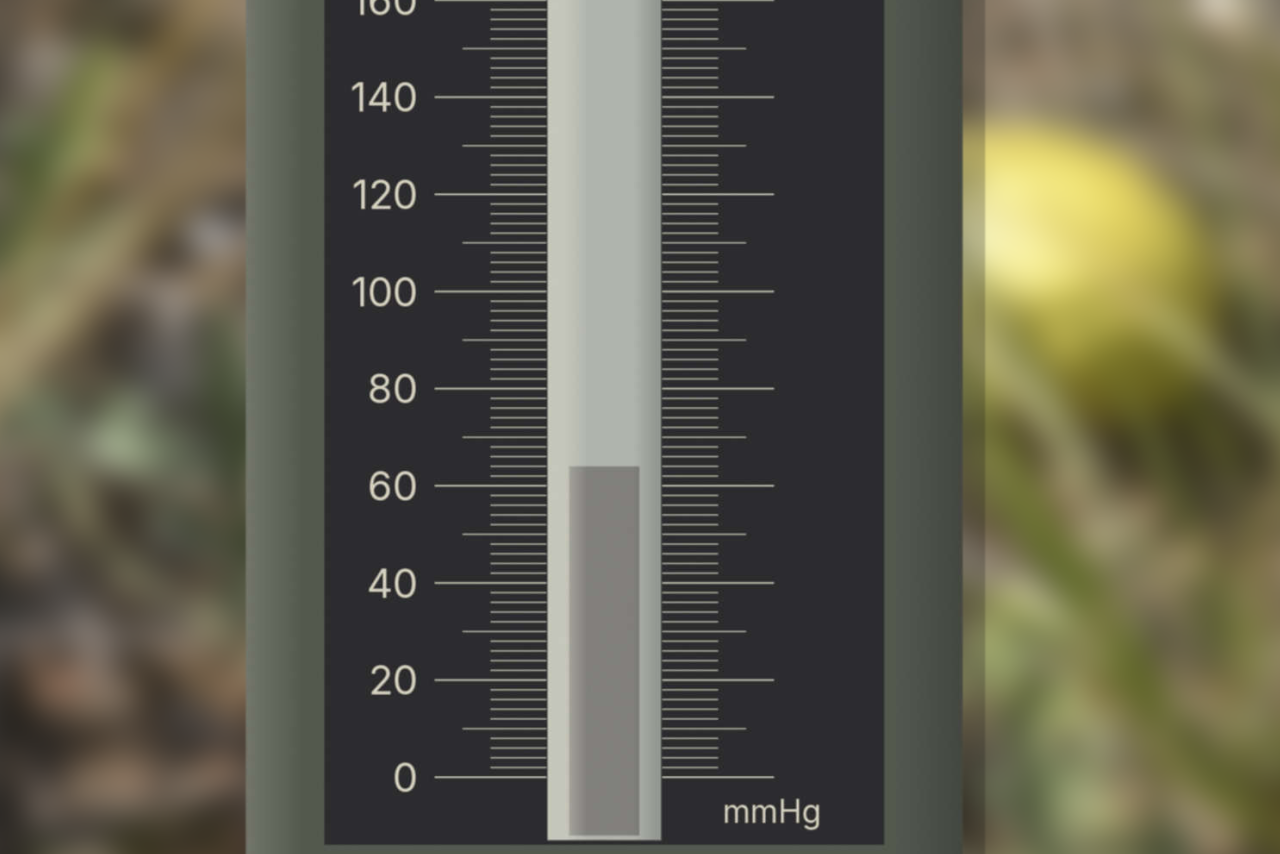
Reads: 64mmHg
